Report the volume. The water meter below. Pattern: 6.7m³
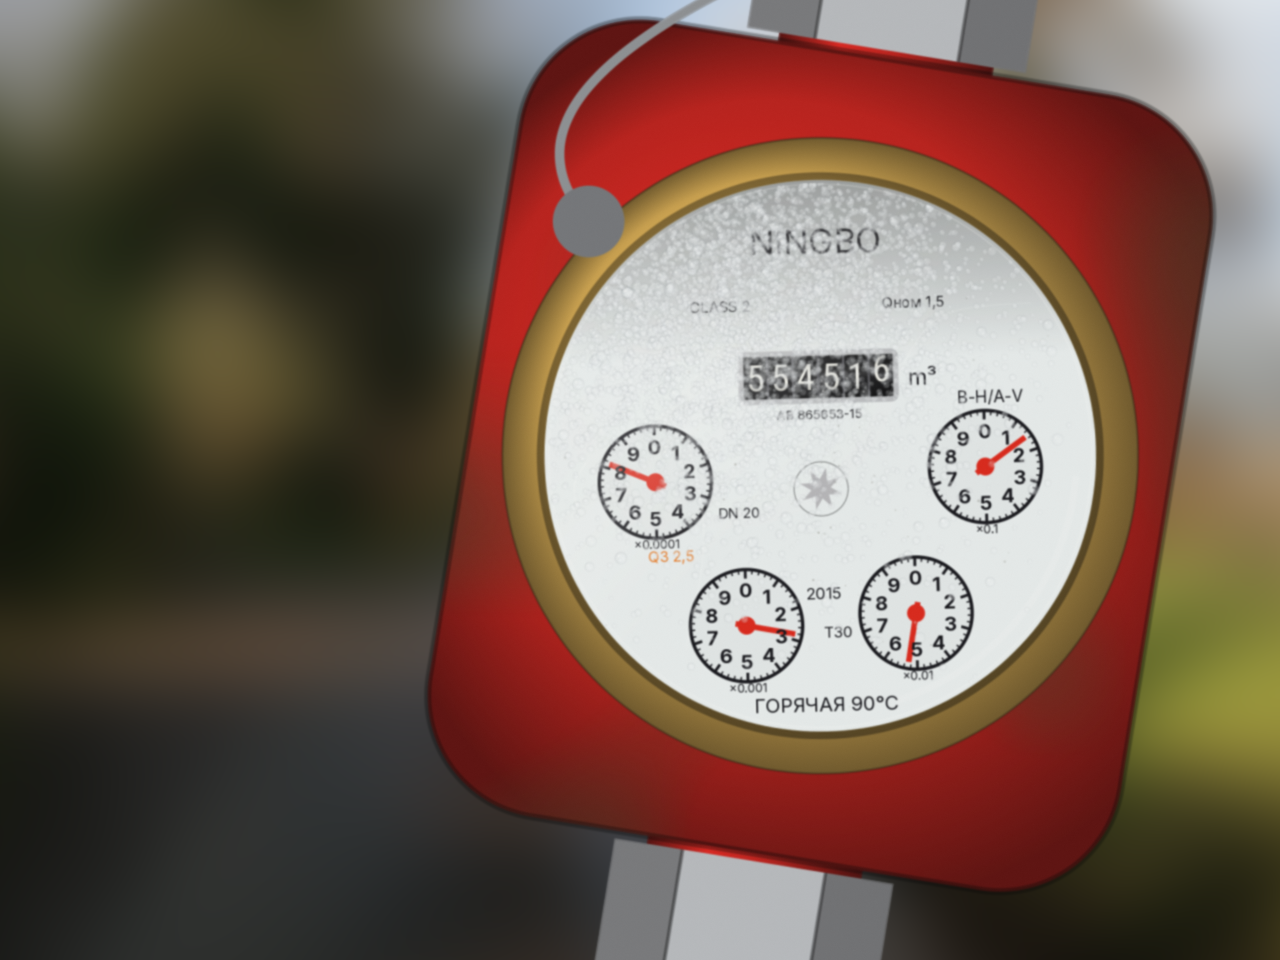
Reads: 554516.1528m³
